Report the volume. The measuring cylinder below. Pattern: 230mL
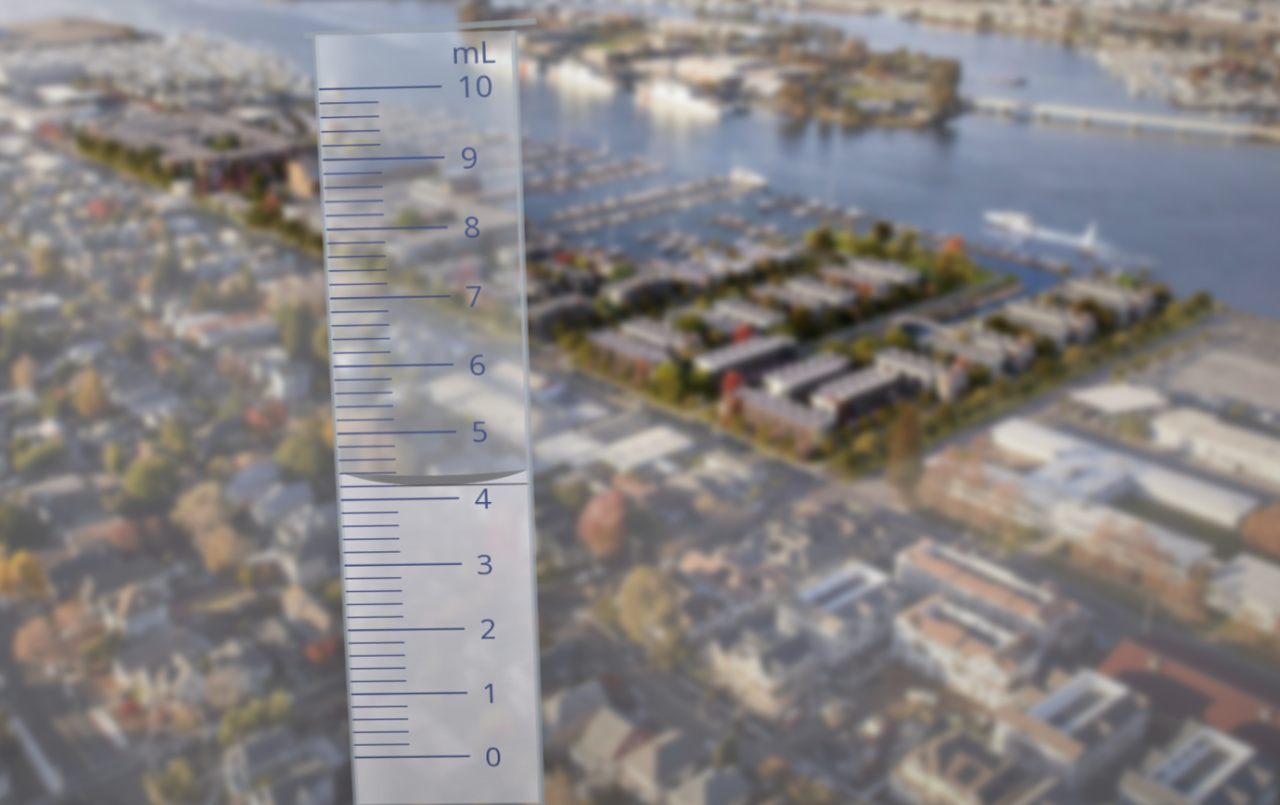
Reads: 4.2mL
